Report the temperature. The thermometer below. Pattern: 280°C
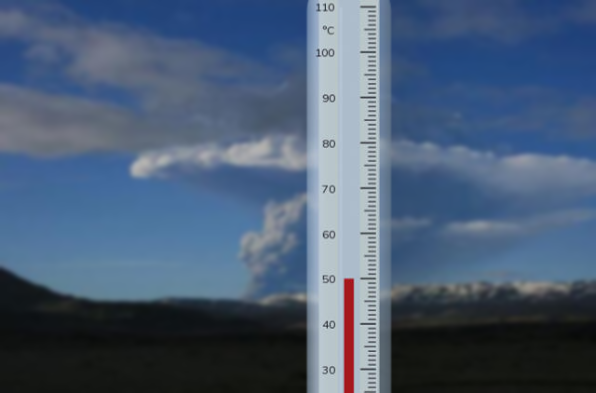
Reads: 50°C
